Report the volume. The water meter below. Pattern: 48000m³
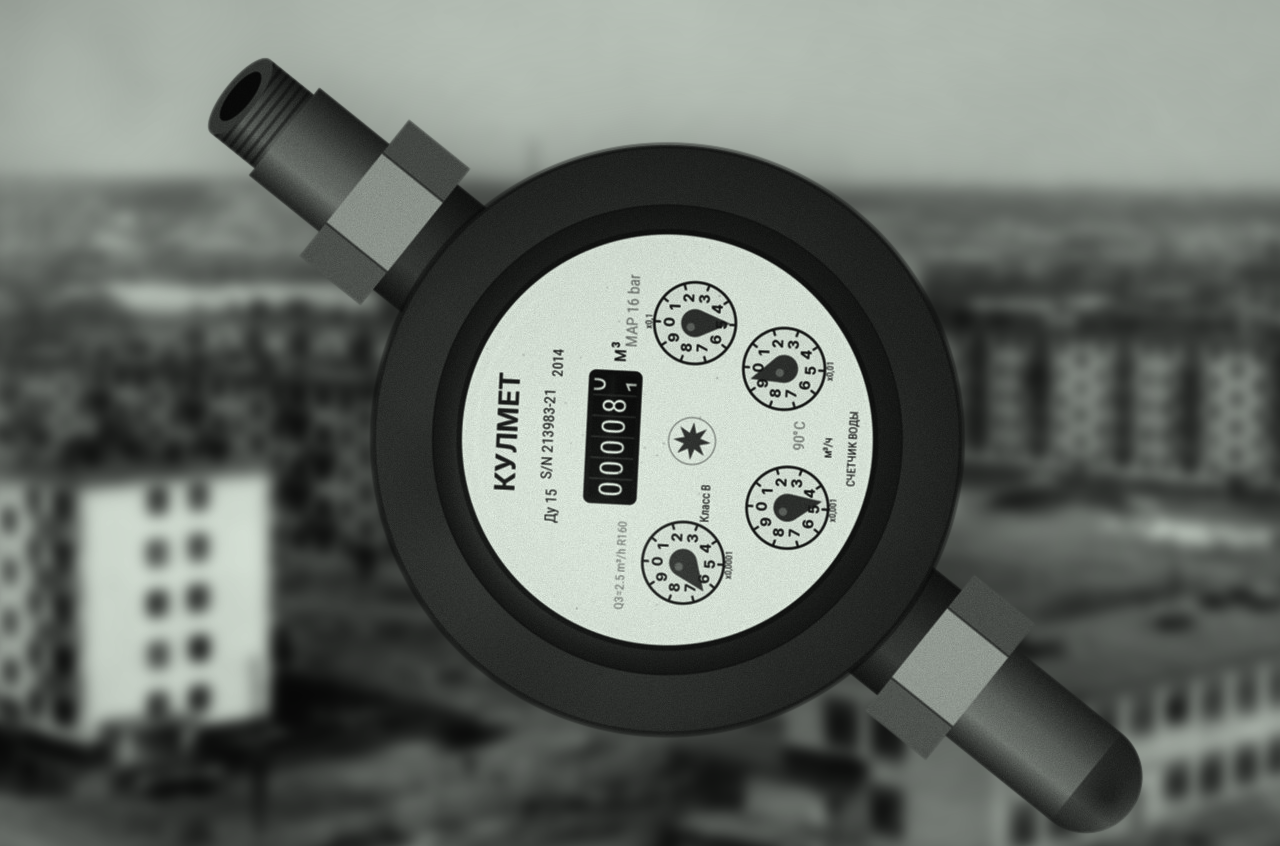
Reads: 80.4946m³
